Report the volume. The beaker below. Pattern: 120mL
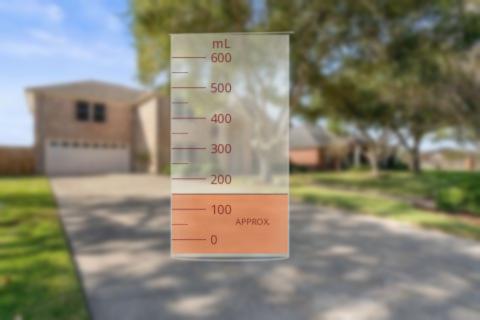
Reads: 150mL
